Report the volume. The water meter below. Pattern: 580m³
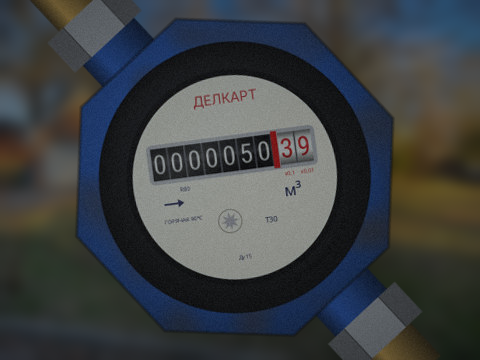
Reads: 50.39m³
